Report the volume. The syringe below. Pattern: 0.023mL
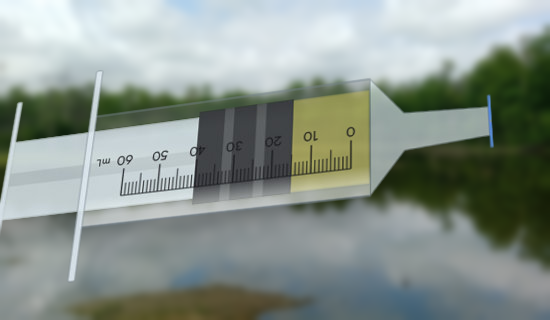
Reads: 15mL
